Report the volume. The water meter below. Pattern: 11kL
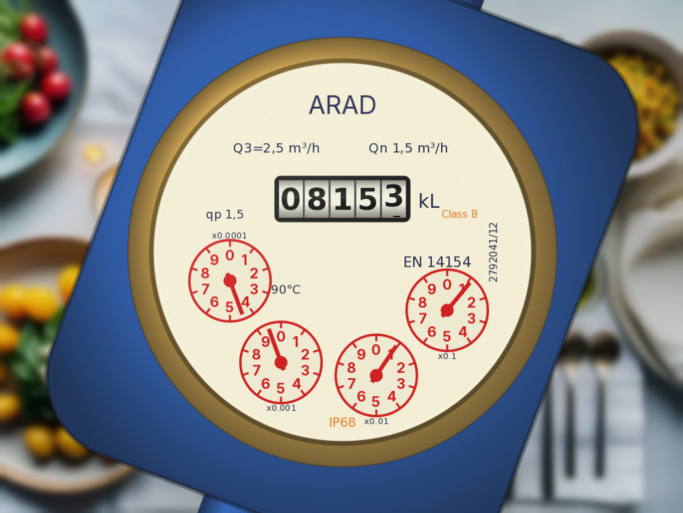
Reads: 8153.1094kL
